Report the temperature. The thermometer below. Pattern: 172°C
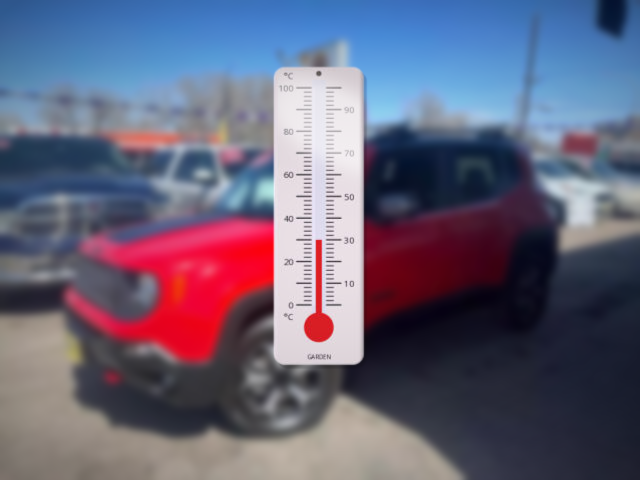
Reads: 30°C
